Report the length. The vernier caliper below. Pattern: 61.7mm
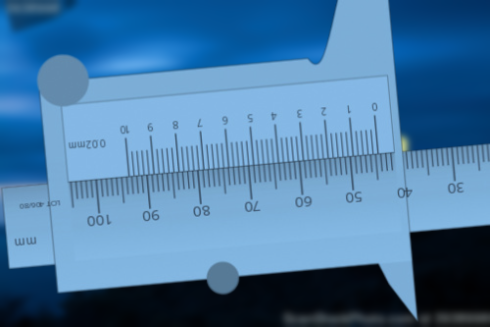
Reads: 44.5mm
